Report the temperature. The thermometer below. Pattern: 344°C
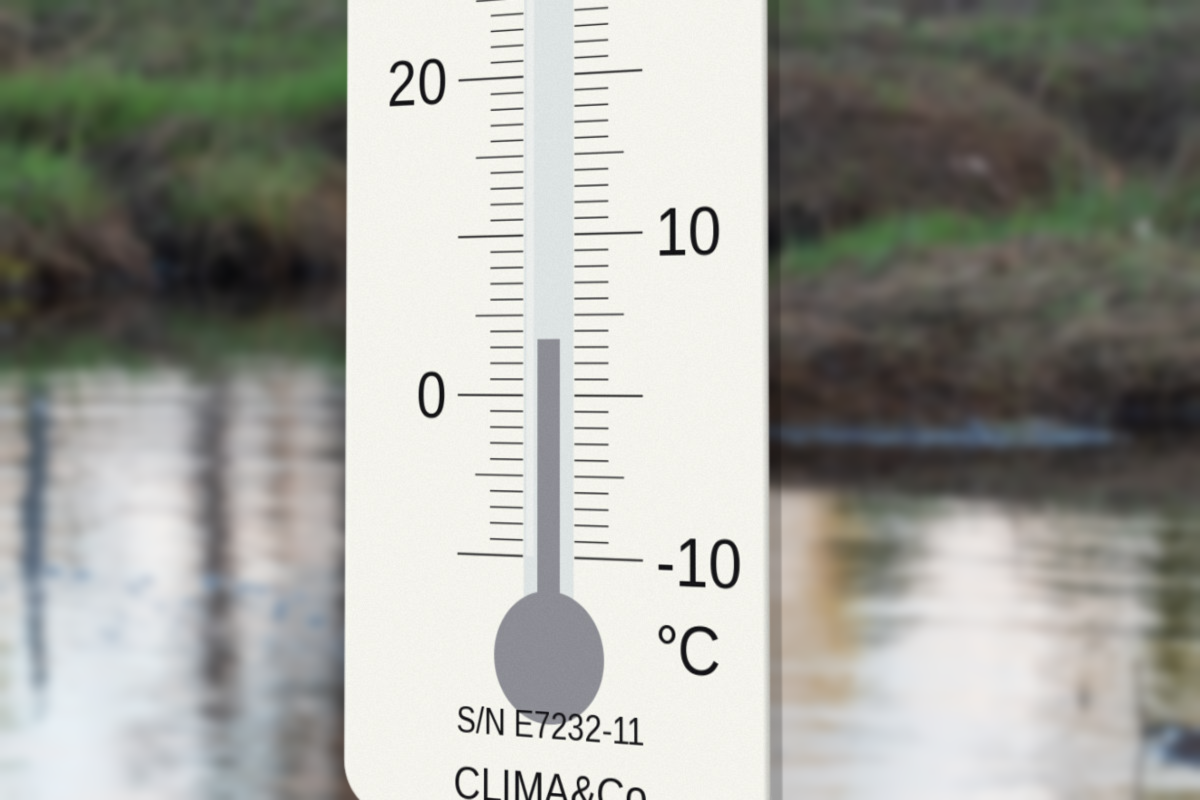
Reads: 3.5°C
